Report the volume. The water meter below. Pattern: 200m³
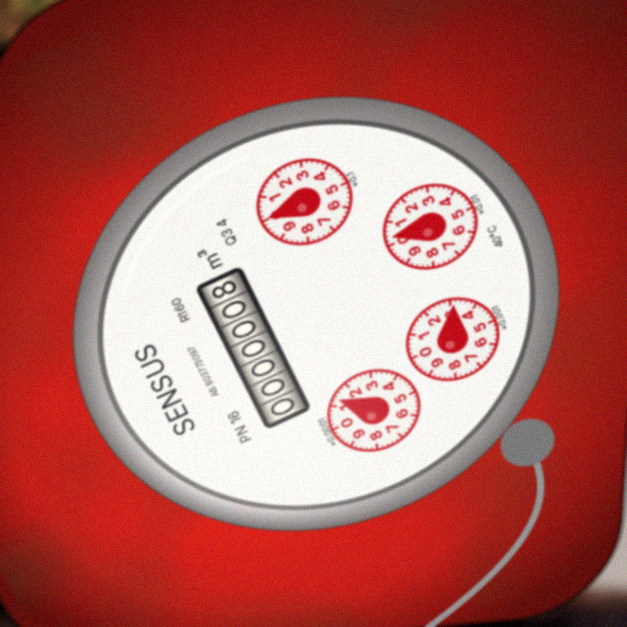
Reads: 8.0031m³
